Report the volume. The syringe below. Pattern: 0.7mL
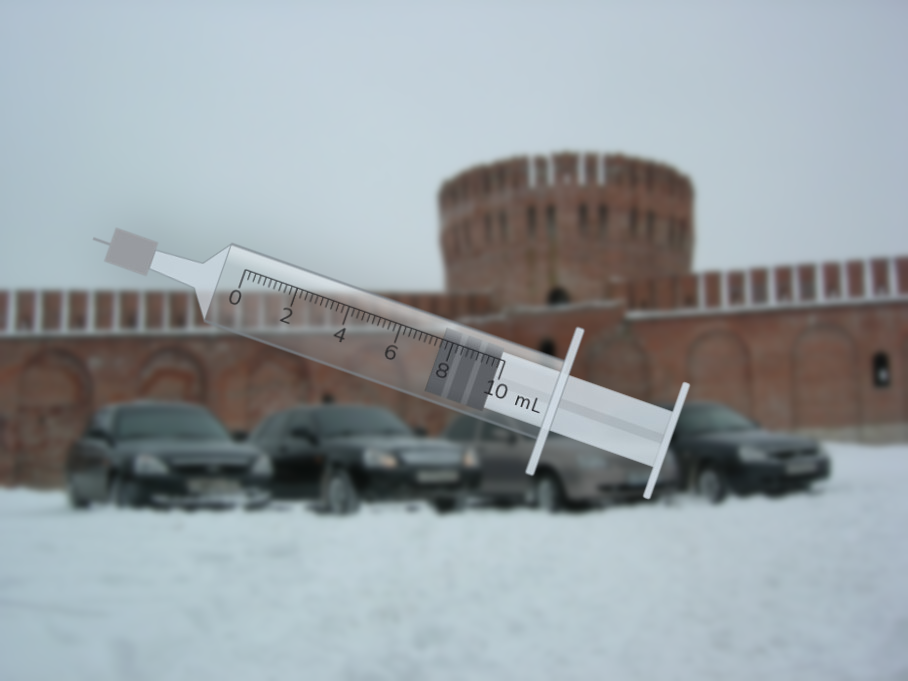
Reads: 7.6mL
